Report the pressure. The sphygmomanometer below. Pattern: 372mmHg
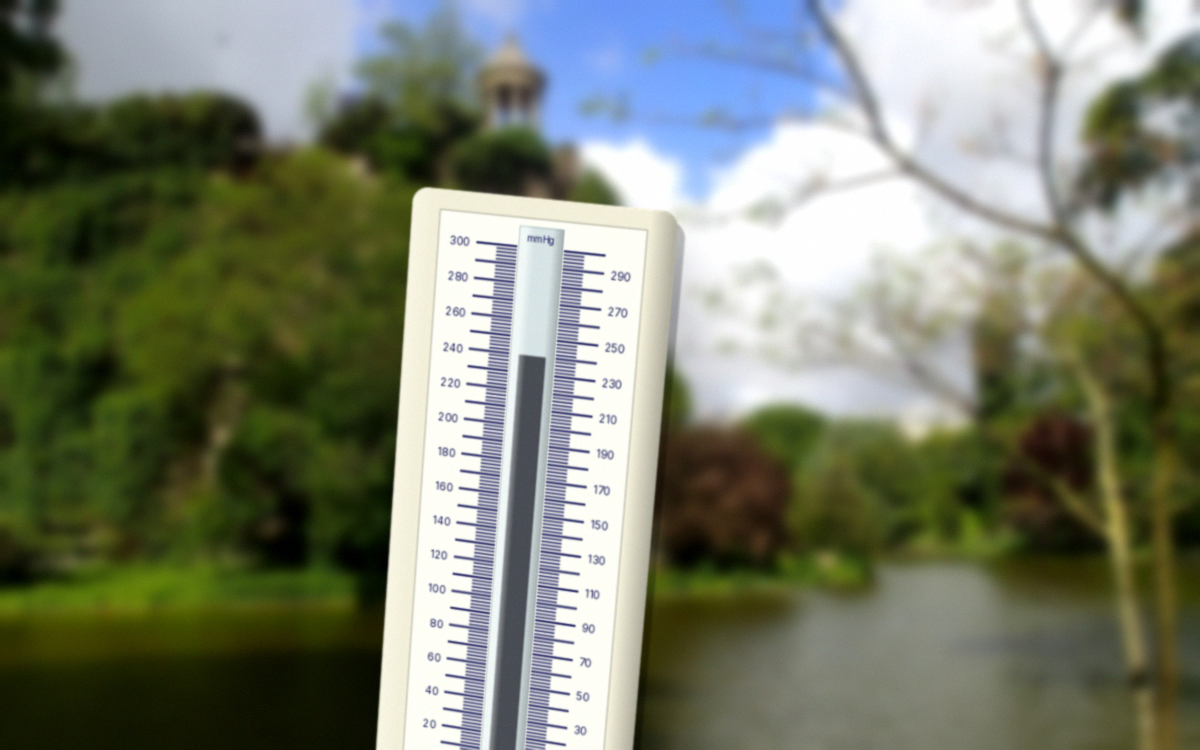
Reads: 240mmHg
